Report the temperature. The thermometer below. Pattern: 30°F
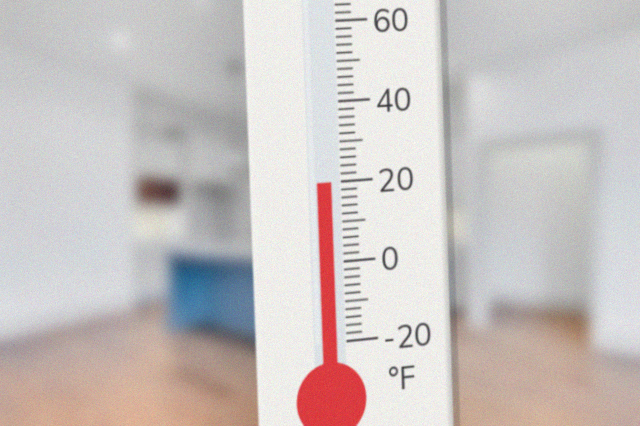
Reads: 20°F
